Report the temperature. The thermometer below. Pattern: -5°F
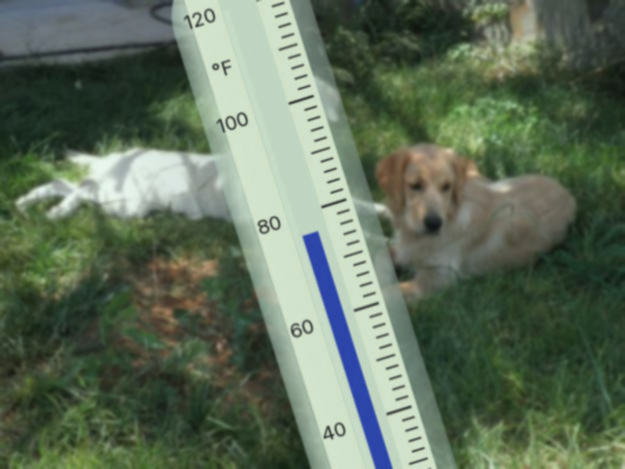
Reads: 76°F
